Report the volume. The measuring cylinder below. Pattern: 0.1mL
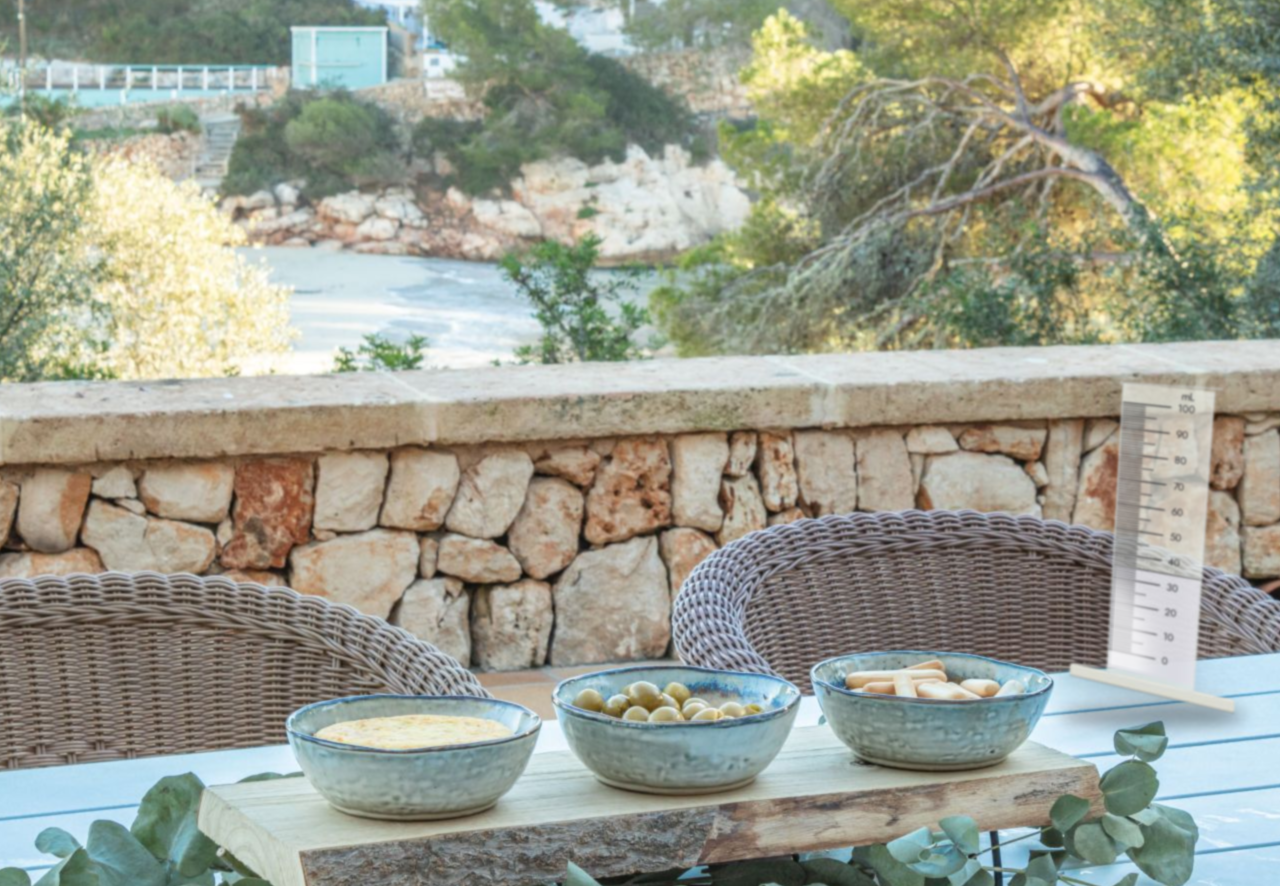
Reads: 35mL
